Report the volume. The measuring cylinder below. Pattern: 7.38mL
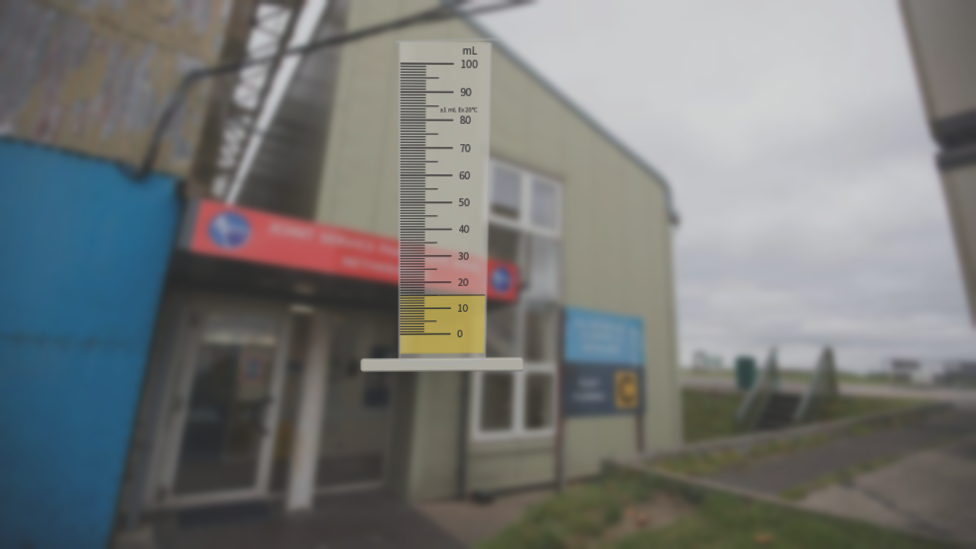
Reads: 15mL
